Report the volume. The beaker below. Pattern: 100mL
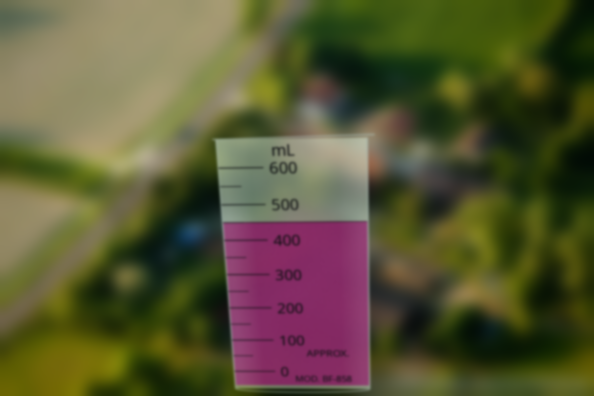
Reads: 450mL
